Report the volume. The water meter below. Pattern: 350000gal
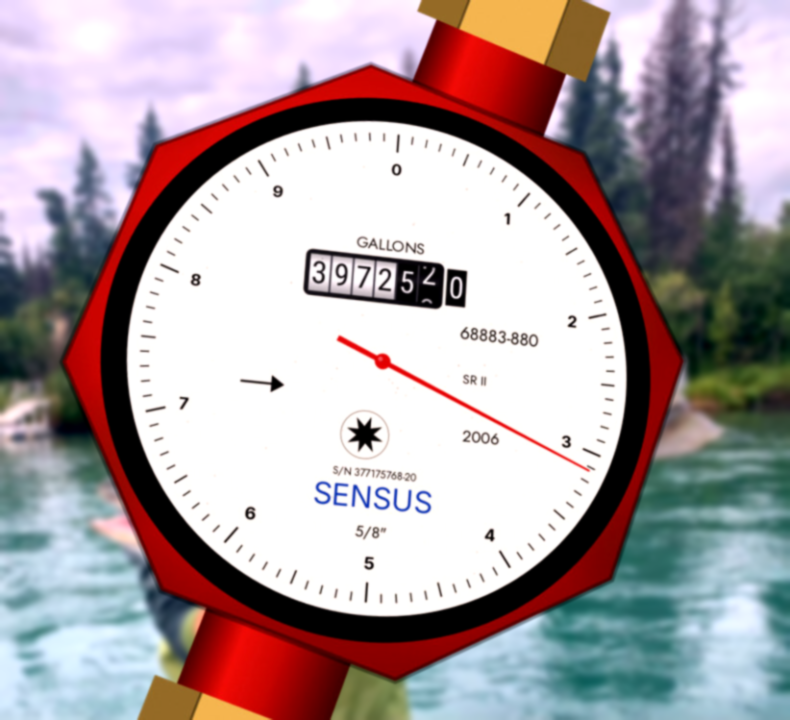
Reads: 3972523.1gal
